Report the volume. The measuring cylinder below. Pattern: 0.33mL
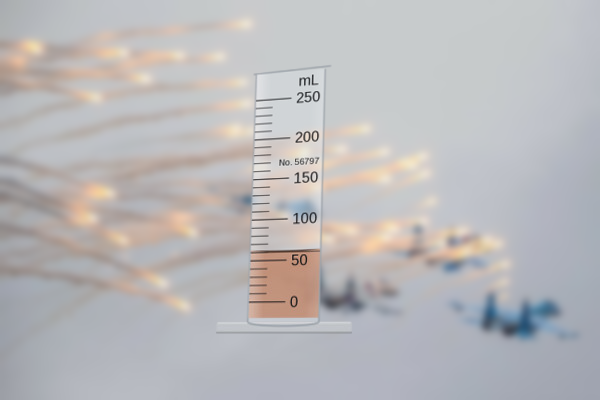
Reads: 60mL
